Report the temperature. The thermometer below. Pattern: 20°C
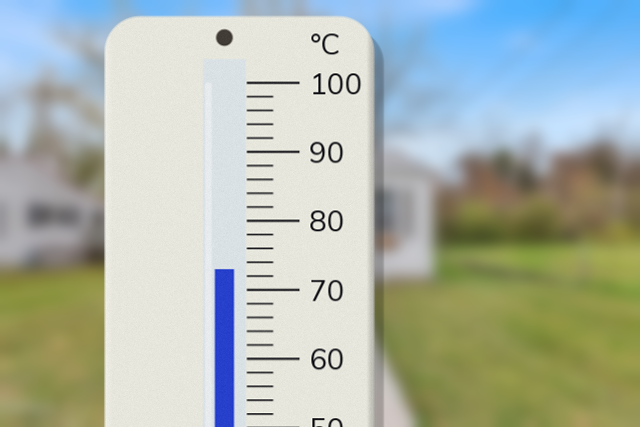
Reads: 73°C
